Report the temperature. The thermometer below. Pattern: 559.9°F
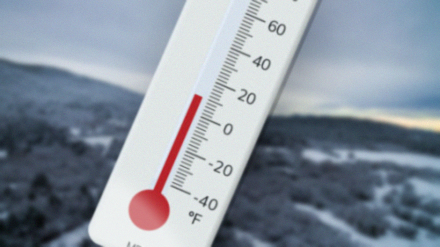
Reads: 10°F
